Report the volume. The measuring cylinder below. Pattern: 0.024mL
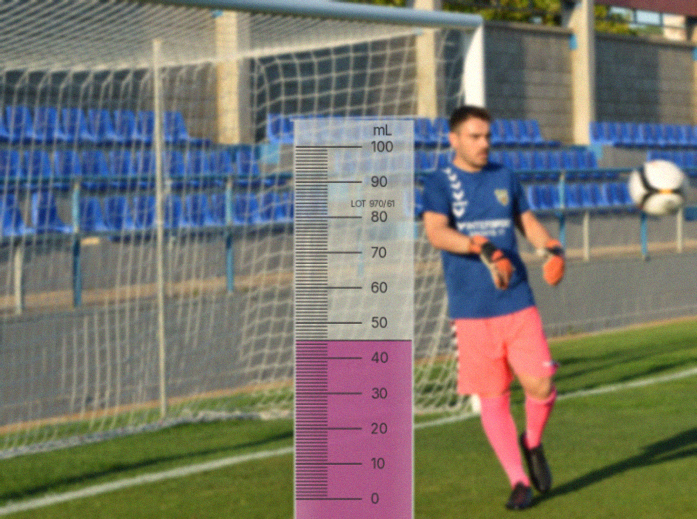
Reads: 45mL
